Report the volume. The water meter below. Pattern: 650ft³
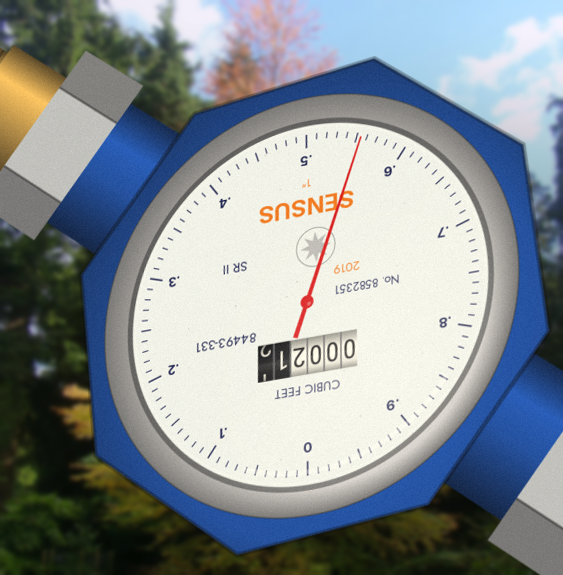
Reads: 211.55ft³
